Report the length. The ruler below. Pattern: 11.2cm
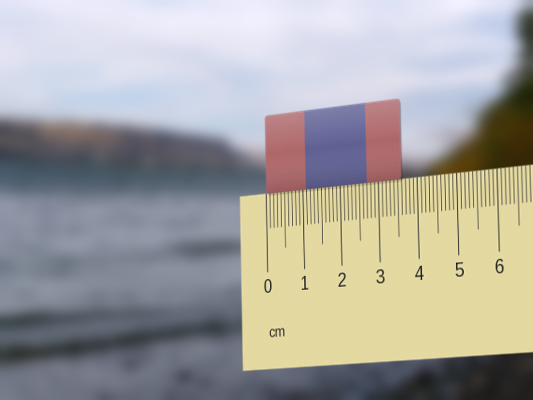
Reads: 3.6cm
